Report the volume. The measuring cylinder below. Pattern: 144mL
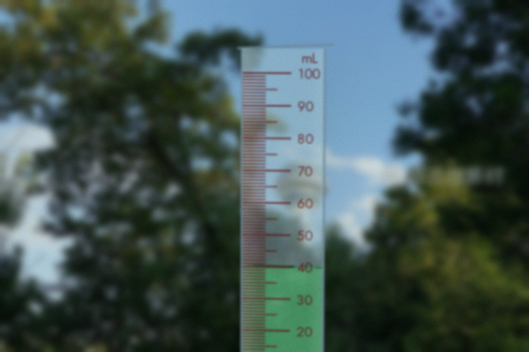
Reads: 40mL
